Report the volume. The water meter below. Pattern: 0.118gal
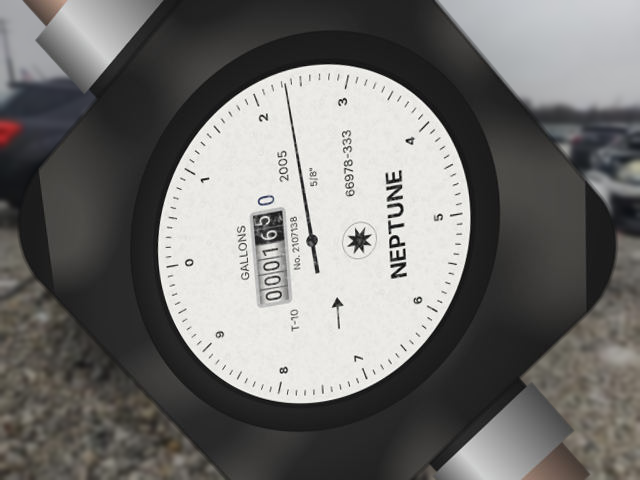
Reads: 1652.3gal
